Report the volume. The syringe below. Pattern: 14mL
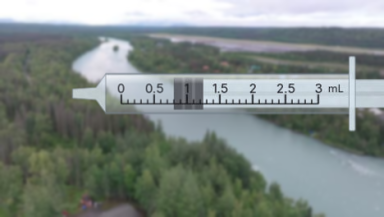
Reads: 0.8mL
